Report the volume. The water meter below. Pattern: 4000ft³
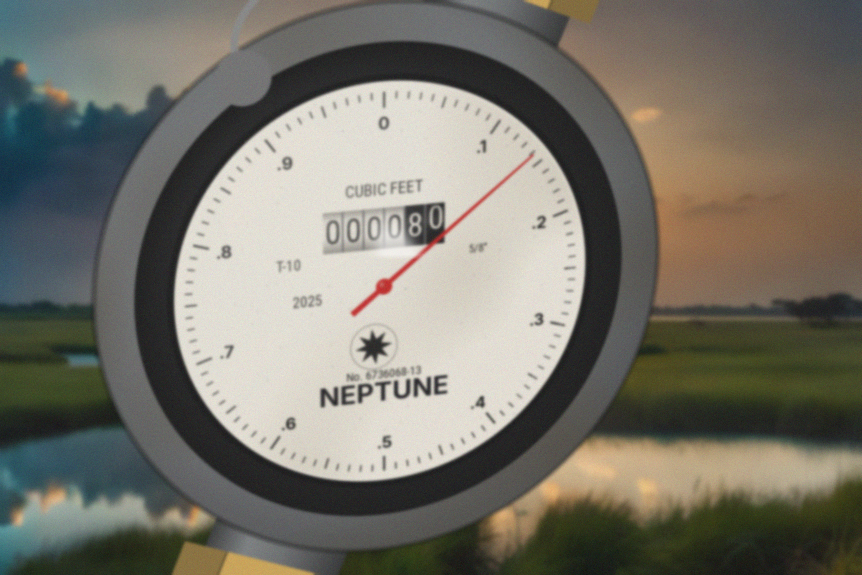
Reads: 80.14ft³
